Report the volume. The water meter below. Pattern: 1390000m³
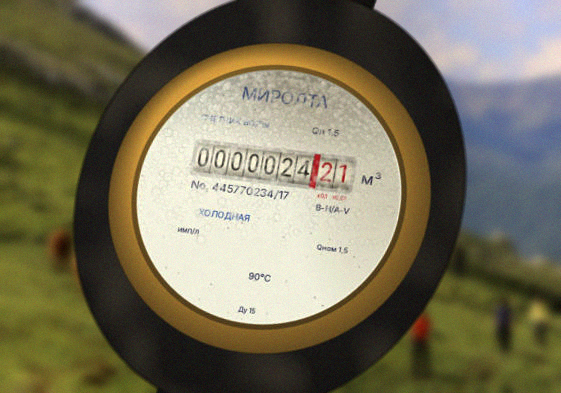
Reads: 24.21m³
